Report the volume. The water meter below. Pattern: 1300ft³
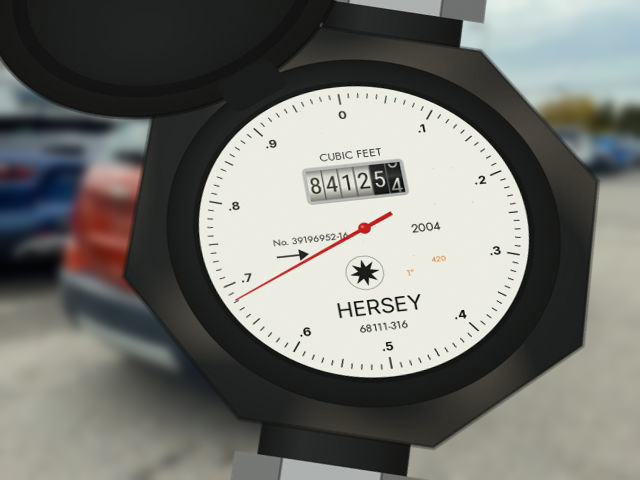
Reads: 841253.68ft³
